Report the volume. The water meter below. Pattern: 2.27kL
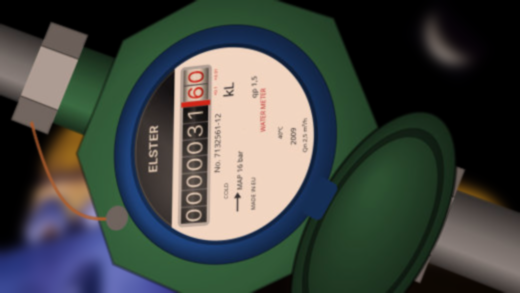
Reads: 31.60kL
